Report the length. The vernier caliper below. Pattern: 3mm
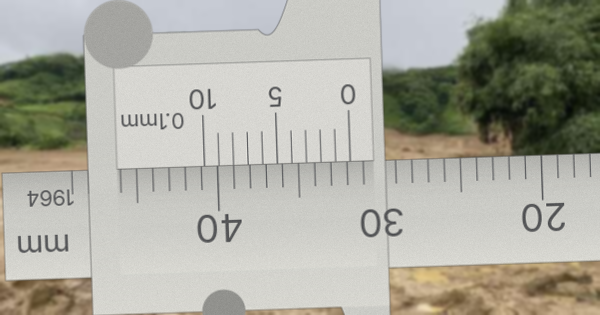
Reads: 31.8mm
